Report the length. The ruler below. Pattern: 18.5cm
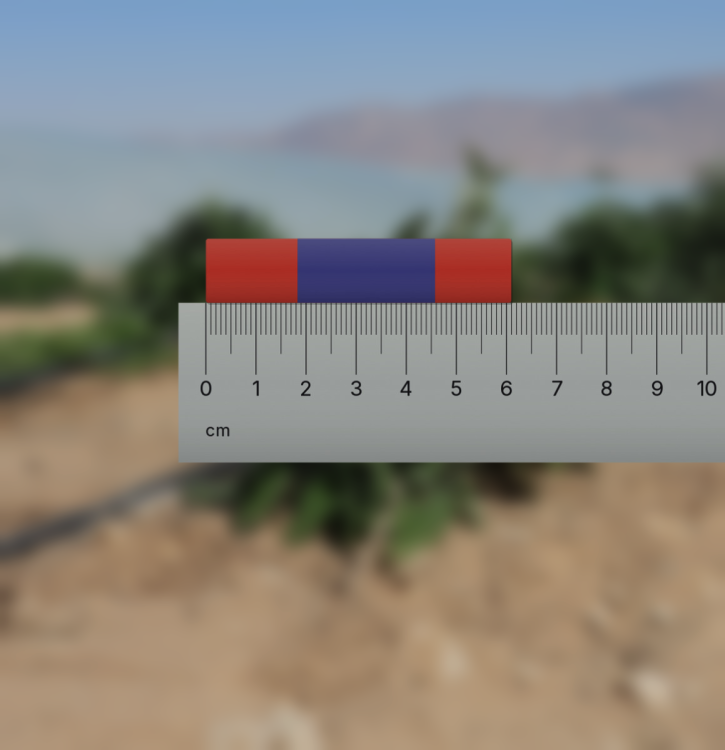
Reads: 6.1cm
